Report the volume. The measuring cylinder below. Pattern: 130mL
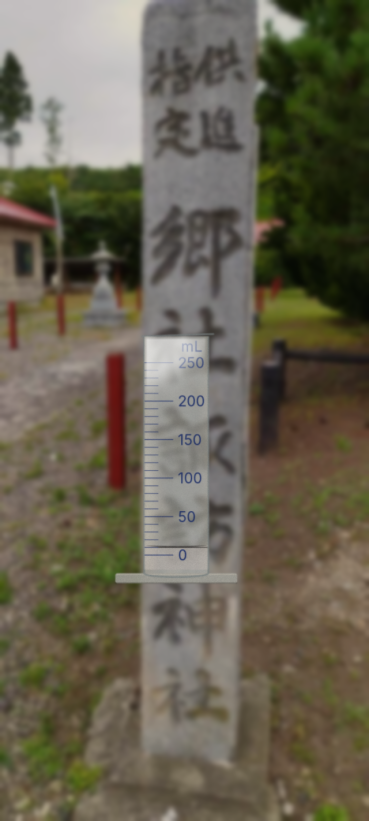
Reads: 10mL
